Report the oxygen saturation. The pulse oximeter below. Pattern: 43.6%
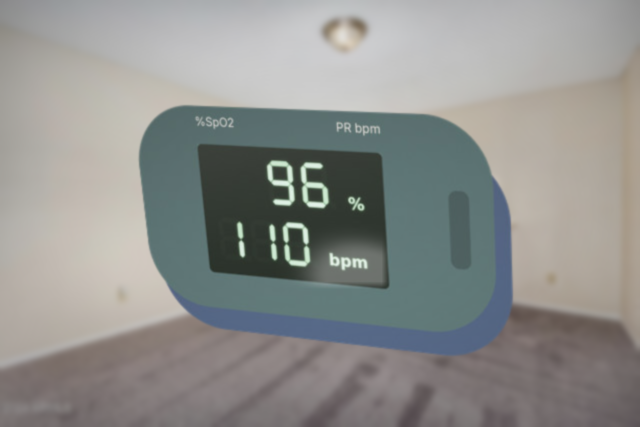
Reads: 96%
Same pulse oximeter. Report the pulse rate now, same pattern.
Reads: 110bpm
